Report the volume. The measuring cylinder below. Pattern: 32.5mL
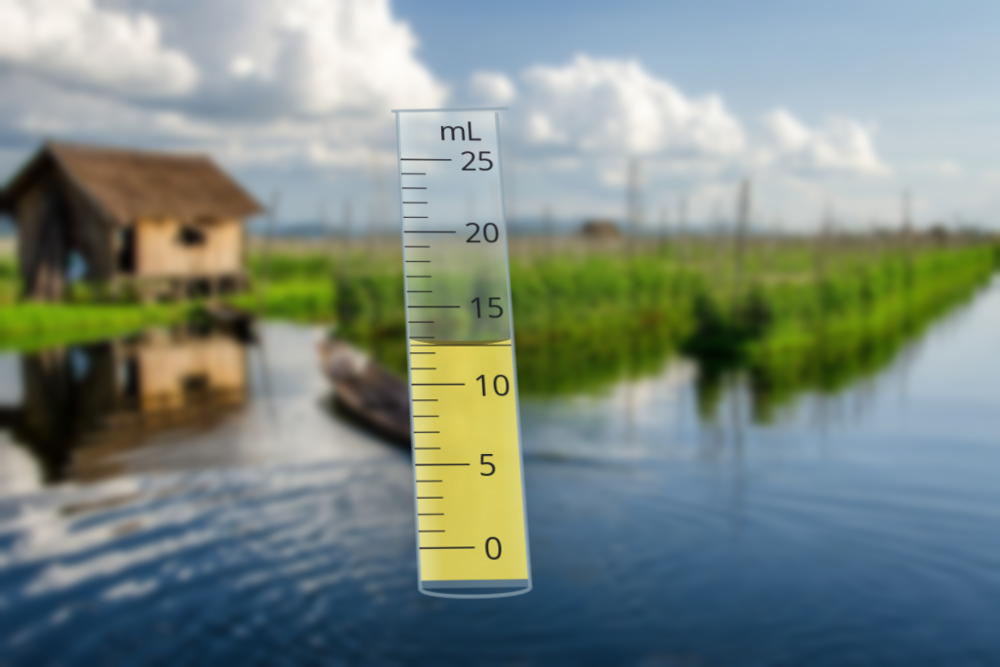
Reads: 12.5mL
